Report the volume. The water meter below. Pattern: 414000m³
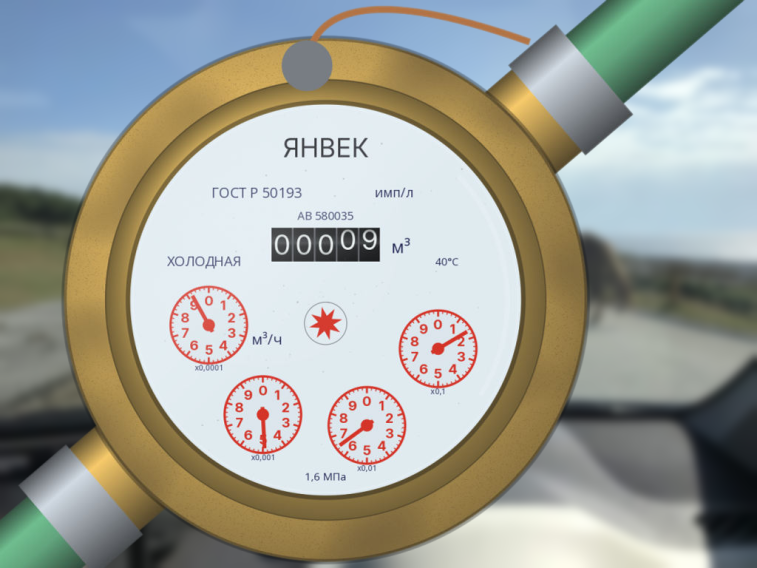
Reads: 9.1649m³
